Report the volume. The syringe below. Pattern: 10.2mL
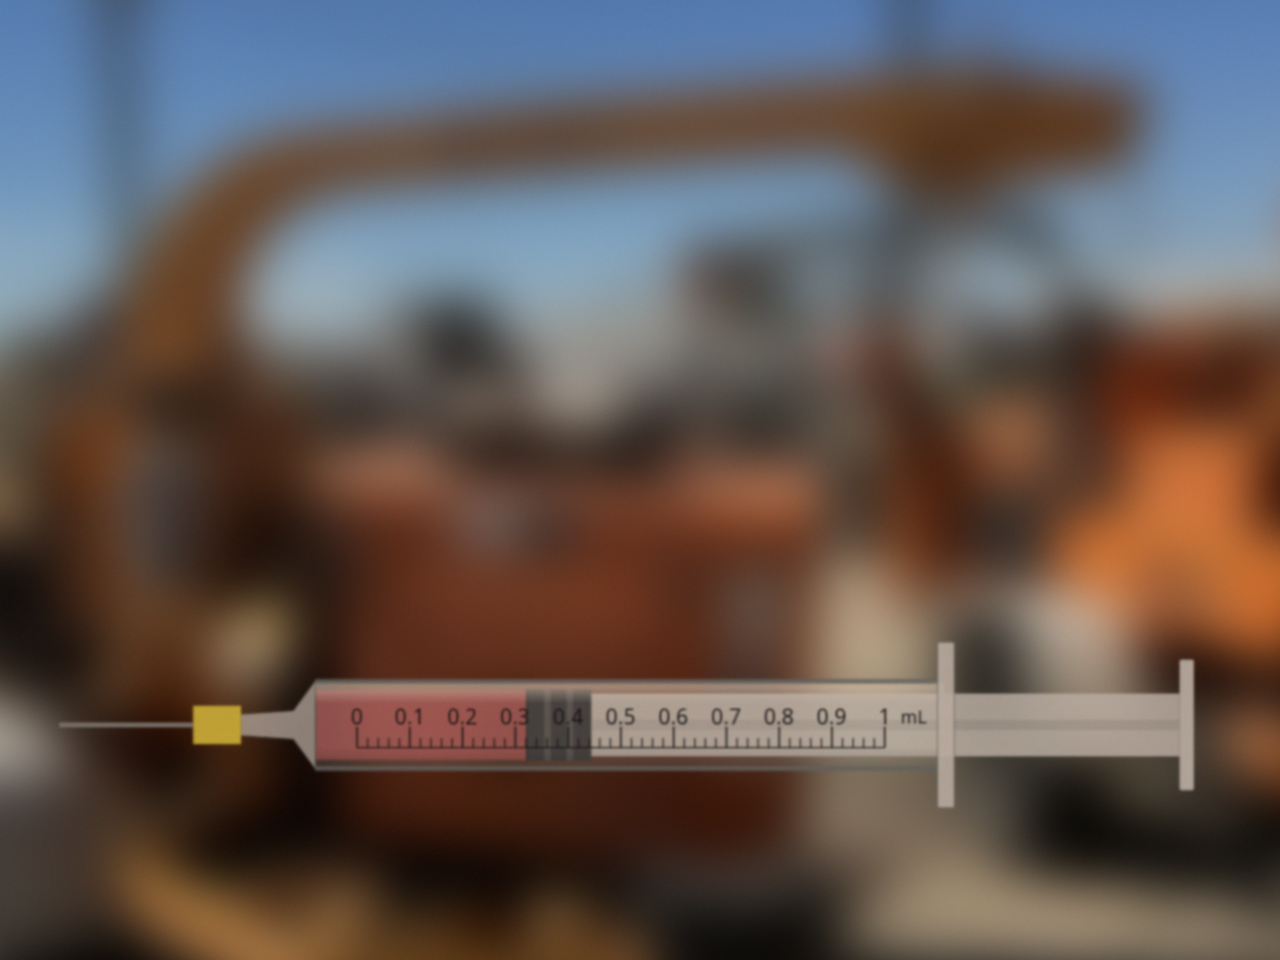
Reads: 0.32mL
